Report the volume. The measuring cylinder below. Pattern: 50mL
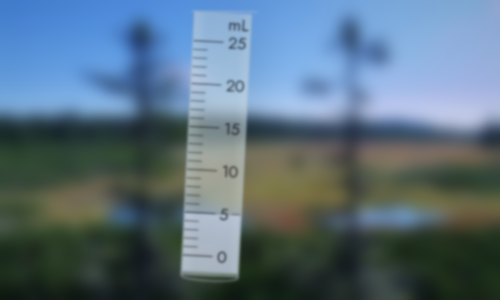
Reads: 5mL
